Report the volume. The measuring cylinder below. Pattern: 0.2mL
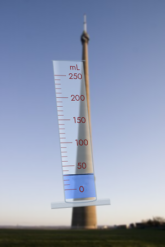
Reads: 30mL
